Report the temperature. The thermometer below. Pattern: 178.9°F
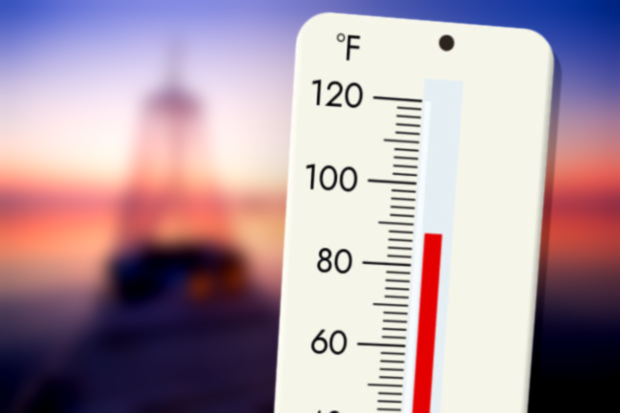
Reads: 88°F
